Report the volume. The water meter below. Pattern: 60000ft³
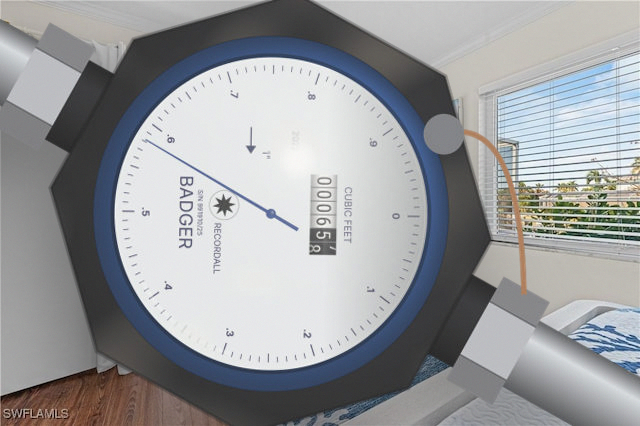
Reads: 657.58ft³
